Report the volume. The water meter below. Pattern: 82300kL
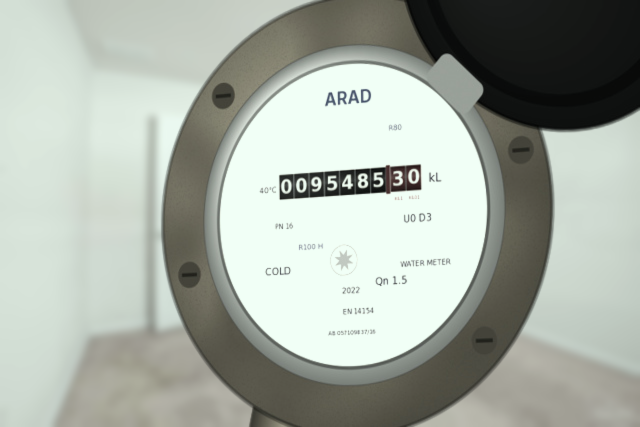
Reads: 95485.30kL
